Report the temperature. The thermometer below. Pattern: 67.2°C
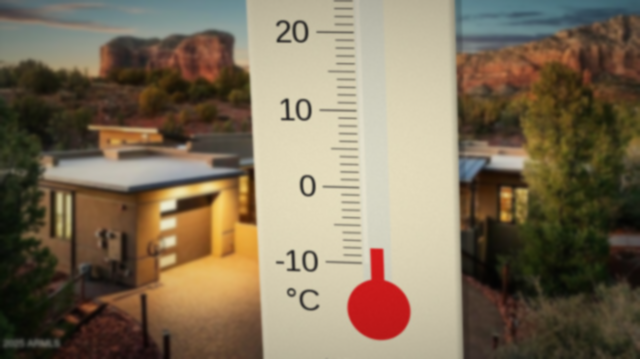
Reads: -8°C
